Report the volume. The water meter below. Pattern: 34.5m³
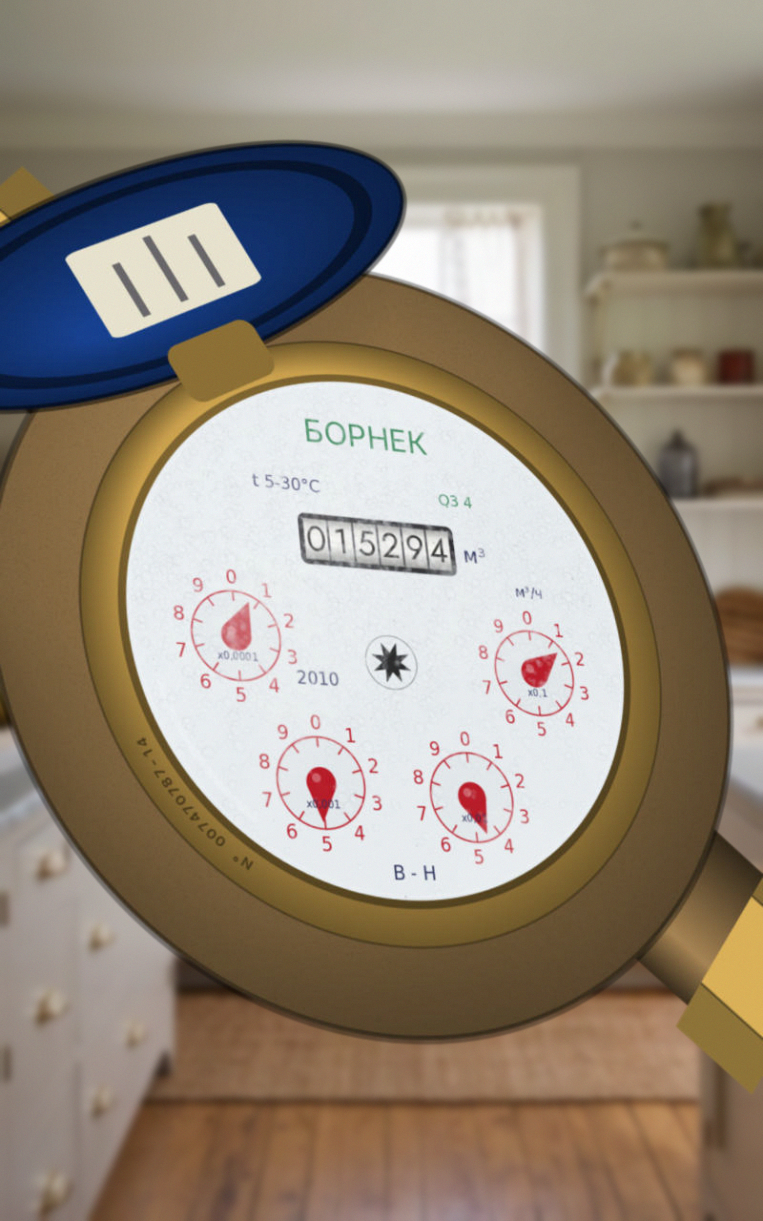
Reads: 15294.1450m³
